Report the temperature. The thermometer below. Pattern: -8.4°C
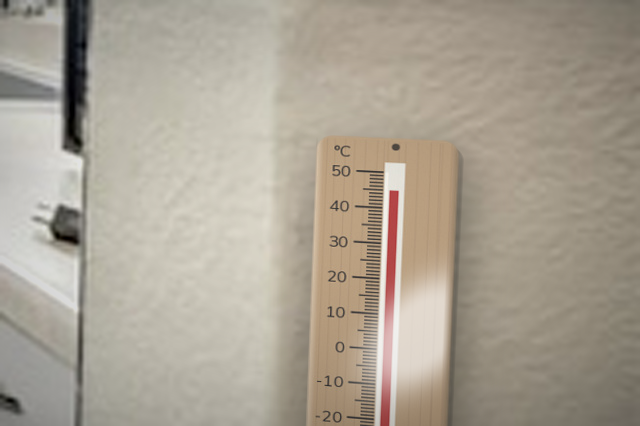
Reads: 45°C
